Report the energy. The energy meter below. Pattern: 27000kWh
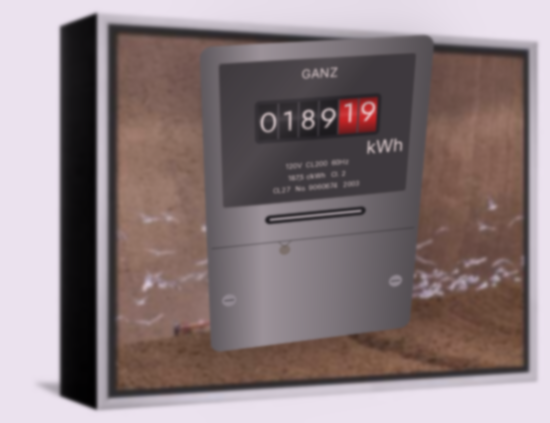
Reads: 189.19kWh
